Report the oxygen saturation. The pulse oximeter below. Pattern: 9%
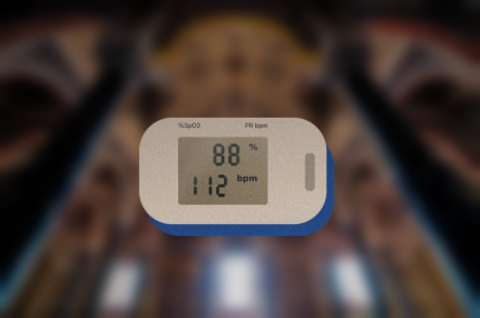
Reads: 88%
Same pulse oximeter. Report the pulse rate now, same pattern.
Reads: 112bpm
